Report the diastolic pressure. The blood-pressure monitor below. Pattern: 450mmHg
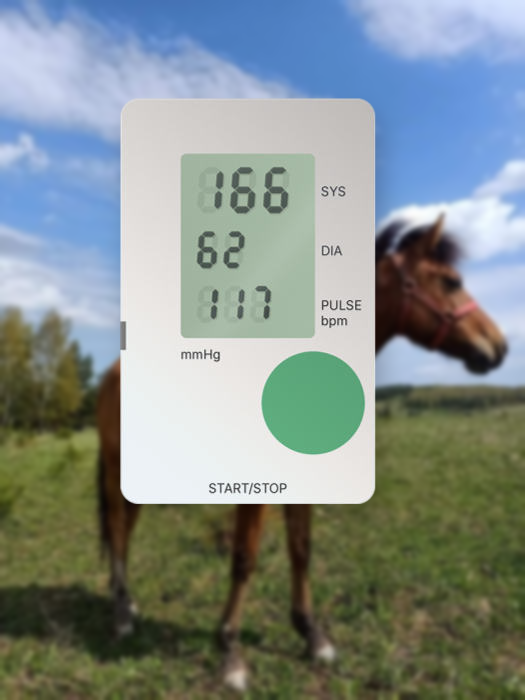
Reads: 62mmHg
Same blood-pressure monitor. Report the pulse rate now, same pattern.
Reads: 117bpm
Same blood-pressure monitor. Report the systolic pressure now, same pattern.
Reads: 166mmHg
